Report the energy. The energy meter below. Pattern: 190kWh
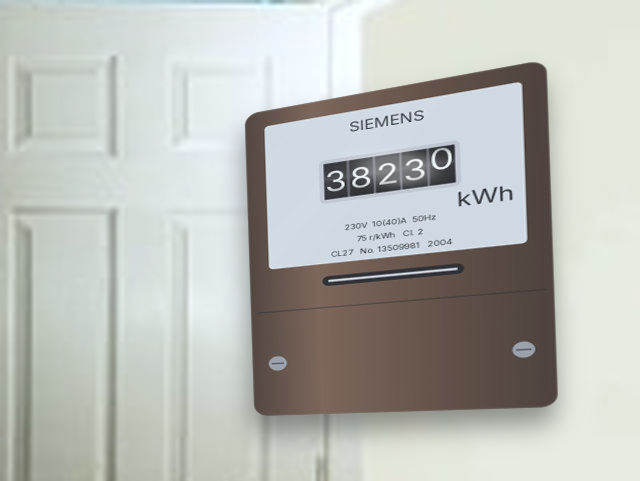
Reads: 38230kWh
